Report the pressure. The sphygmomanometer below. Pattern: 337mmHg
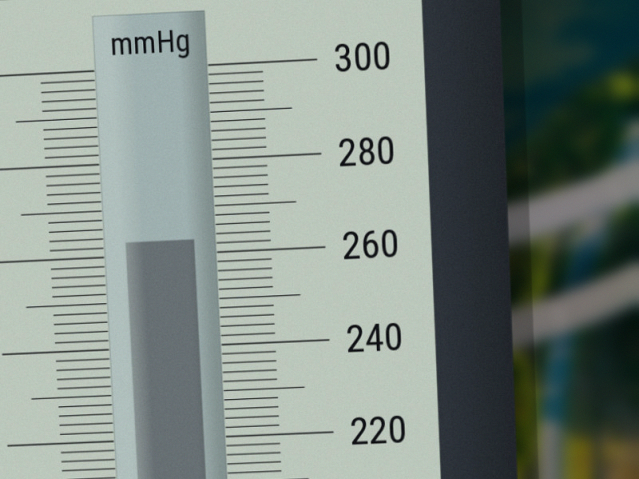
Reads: 263mmHg
